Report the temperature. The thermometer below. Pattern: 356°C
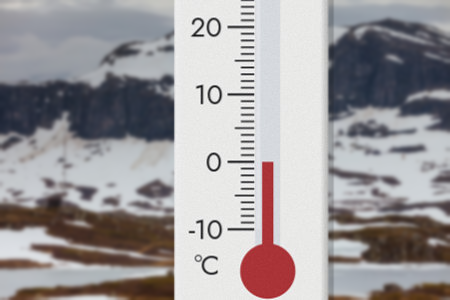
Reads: 0°C
